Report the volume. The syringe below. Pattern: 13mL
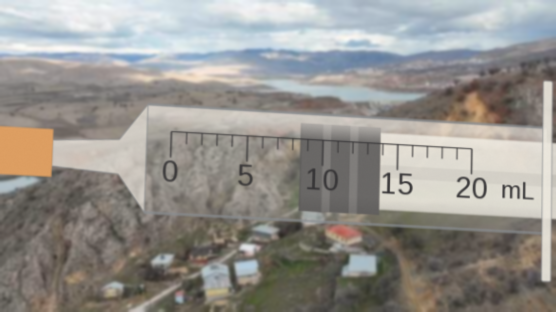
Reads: 8.5mL
